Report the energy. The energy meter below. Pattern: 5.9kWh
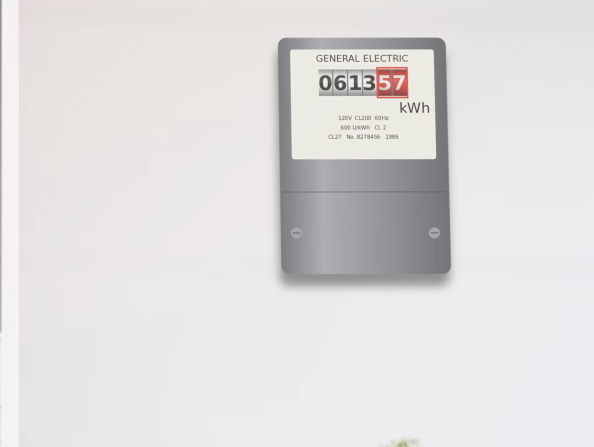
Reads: 613.57kWh
